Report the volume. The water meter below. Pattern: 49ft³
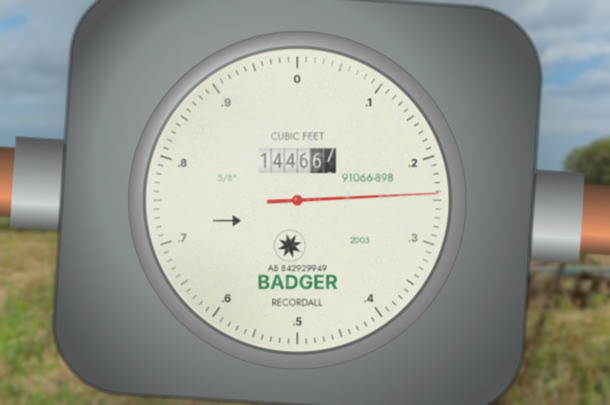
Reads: 144667.24ft³
